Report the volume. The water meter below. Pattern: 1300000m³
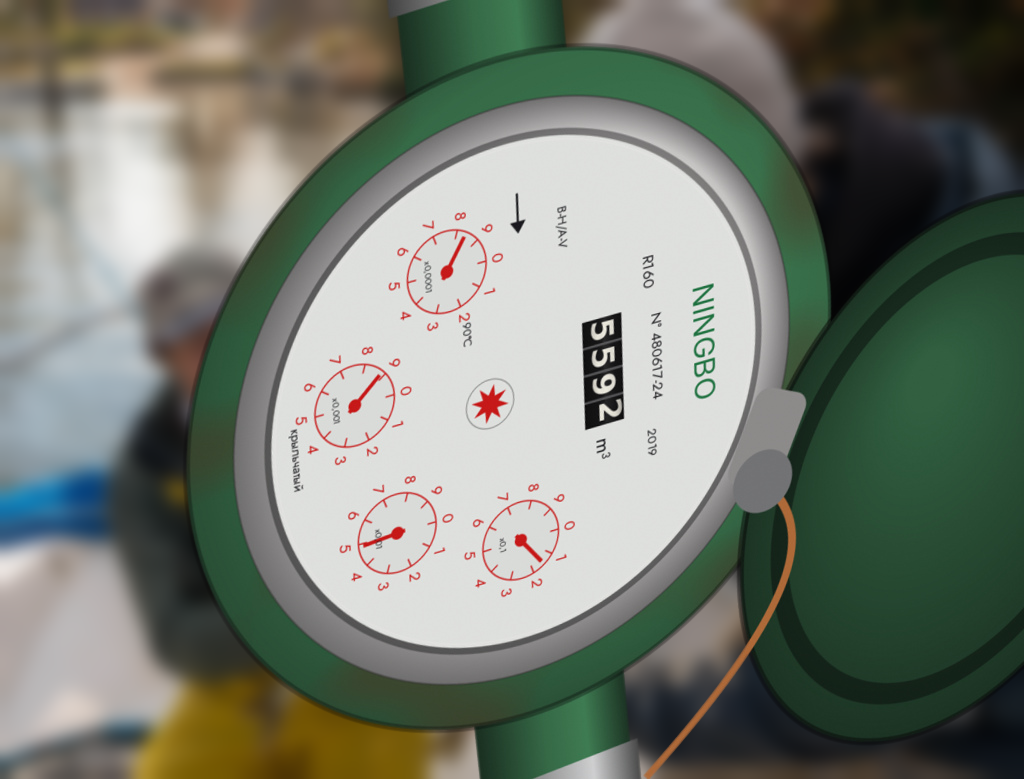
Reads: 5592.1488m³
